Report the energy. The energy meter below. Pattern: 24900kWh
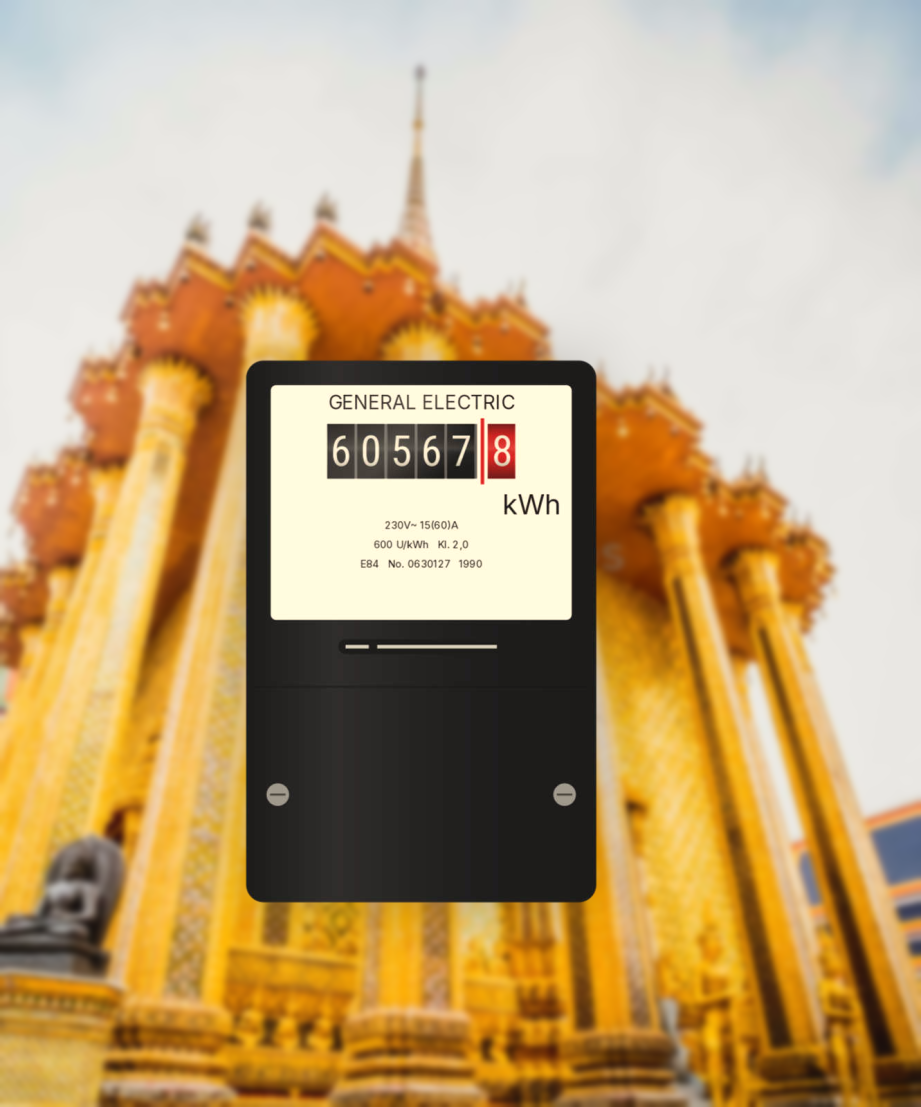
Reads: 60567.8kWh
